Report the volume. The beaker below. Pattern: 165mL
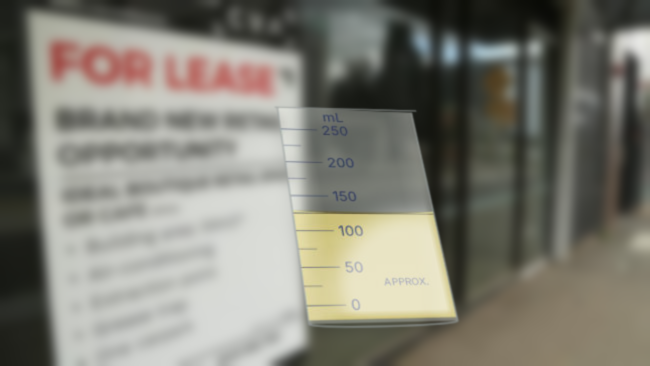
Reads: 125mL
